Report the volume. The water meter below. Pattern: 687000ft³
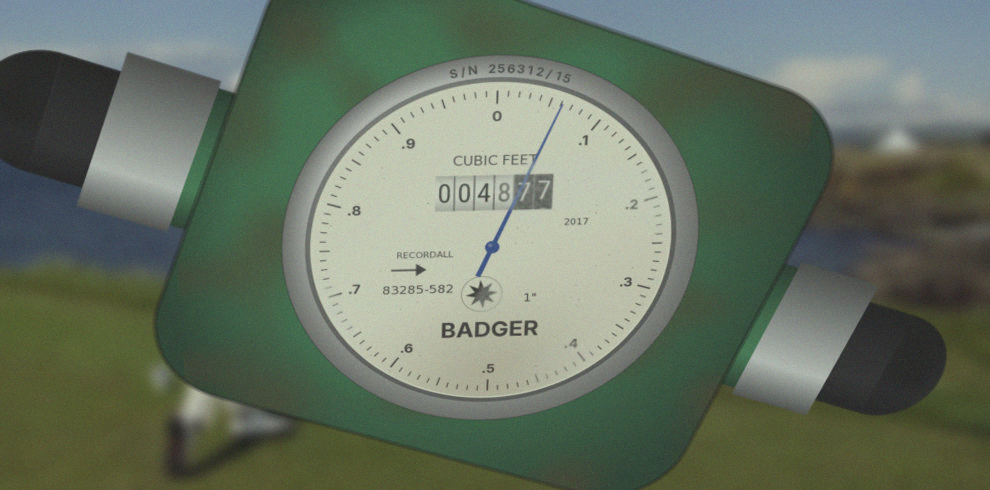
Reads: 4877.06ft³
